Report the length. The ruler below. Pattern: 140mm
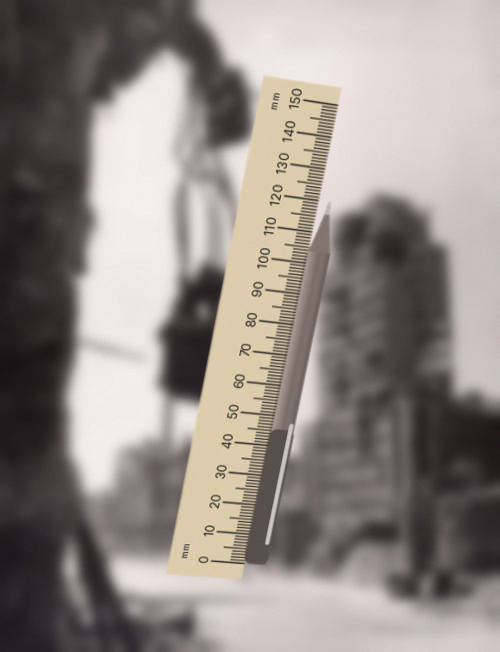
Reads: 120mm
